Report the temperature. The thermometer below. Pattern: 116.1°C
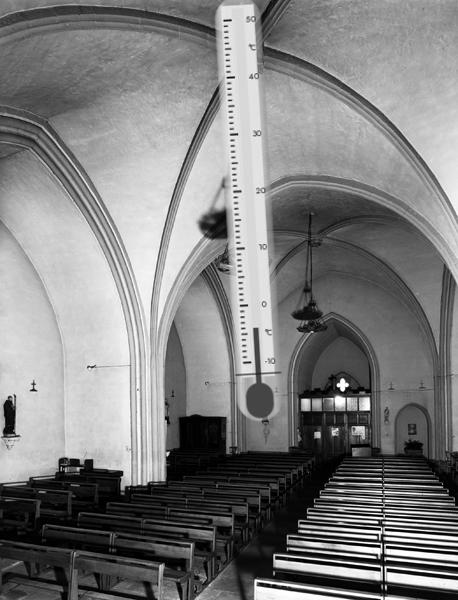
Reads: -4°C
